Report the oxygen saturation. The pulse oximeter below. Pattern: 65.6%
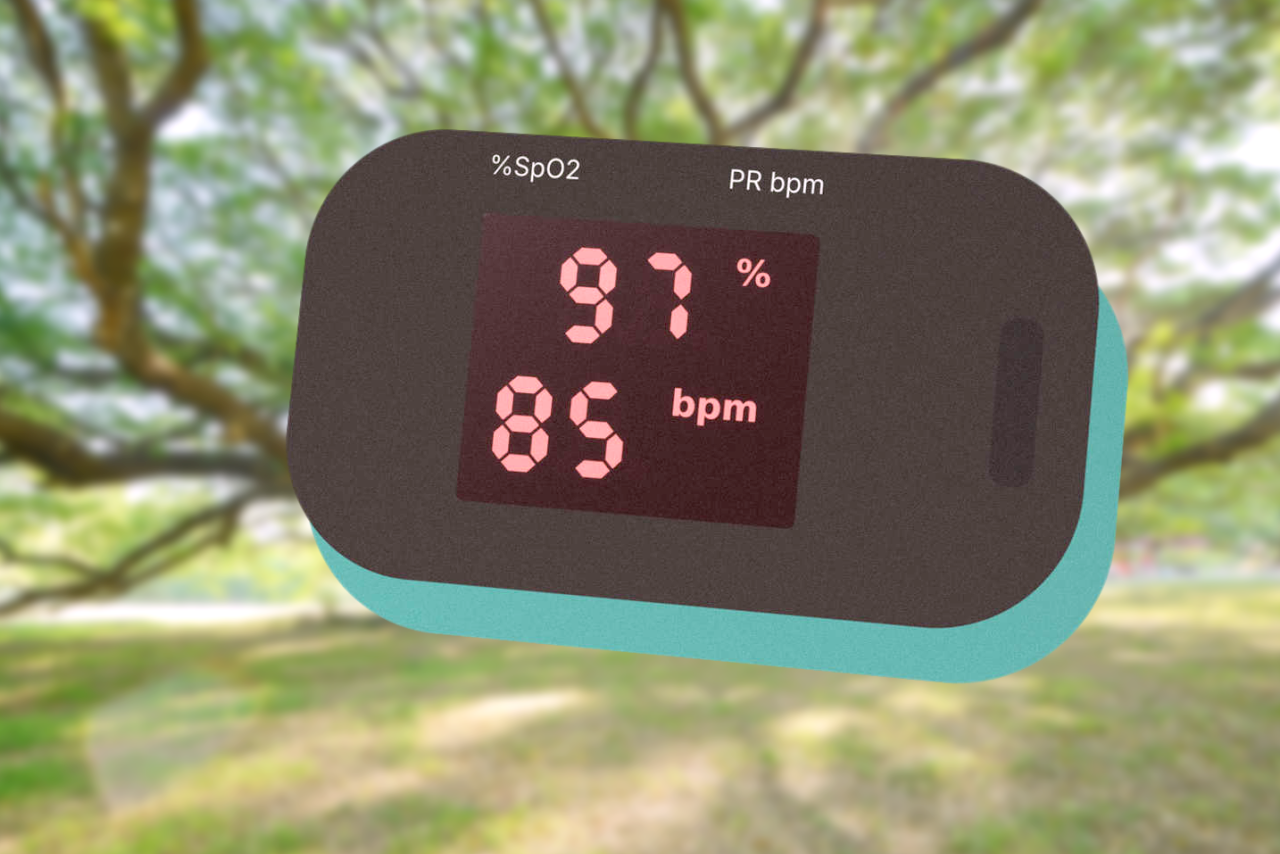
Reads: 97%
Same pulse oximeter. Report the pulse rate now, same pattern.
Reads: 85bpm
